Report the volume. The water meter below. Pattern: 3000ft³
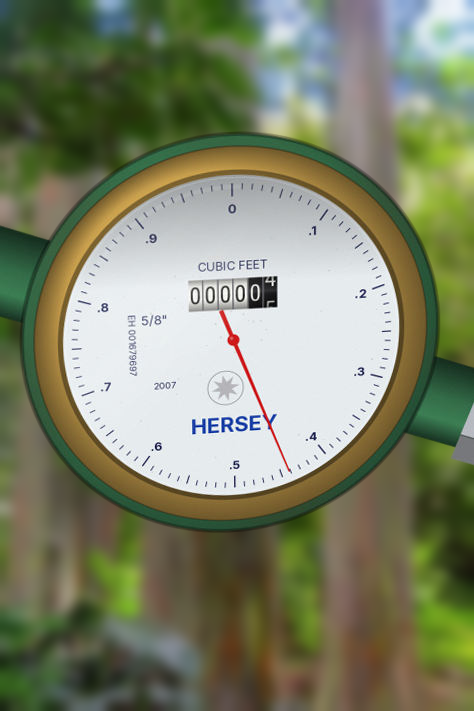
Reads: 4.44ft³
